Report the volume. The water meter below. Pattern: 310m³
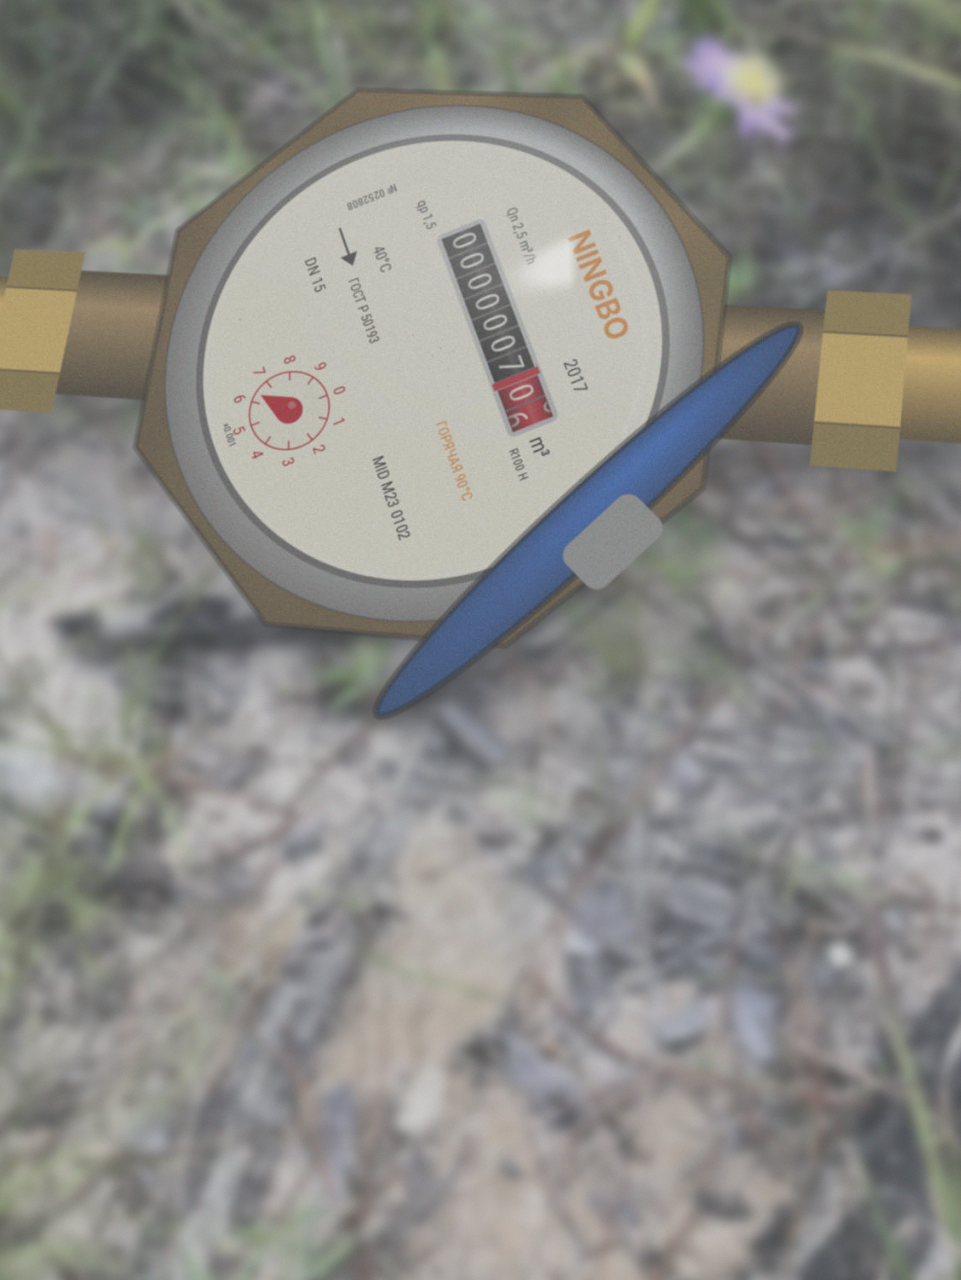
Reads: 7.056m³
